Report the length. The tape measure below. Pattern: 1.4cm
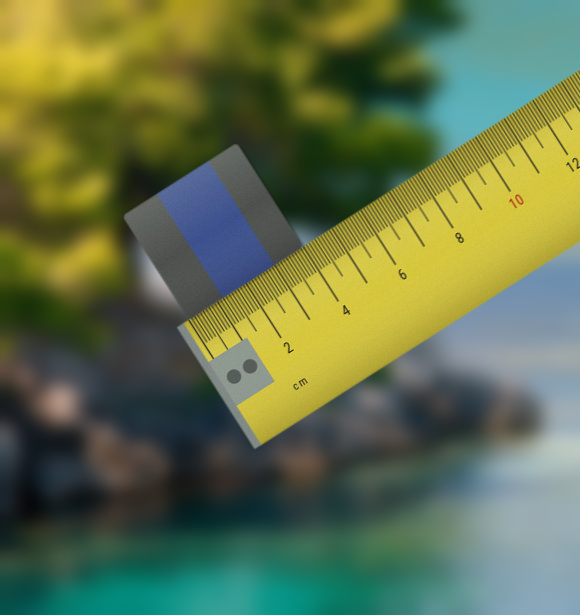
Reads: 4cm
